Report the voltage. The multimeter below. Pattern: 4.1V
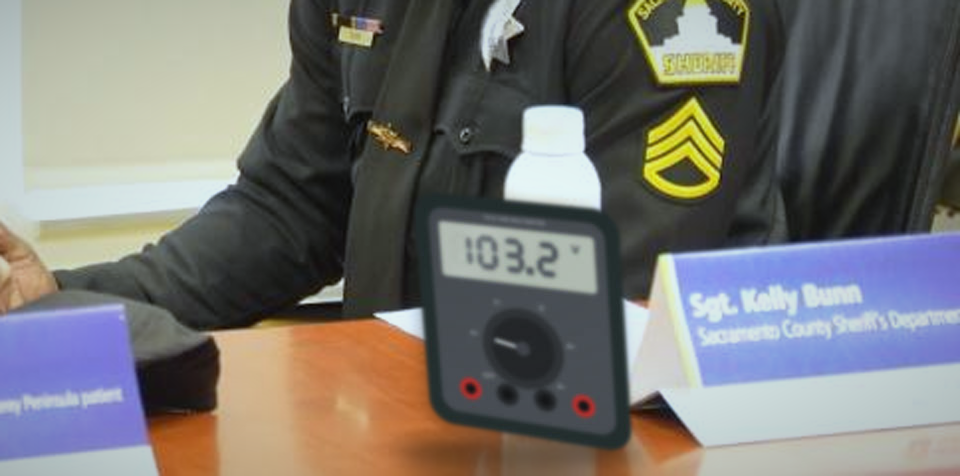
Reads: 103.2V
